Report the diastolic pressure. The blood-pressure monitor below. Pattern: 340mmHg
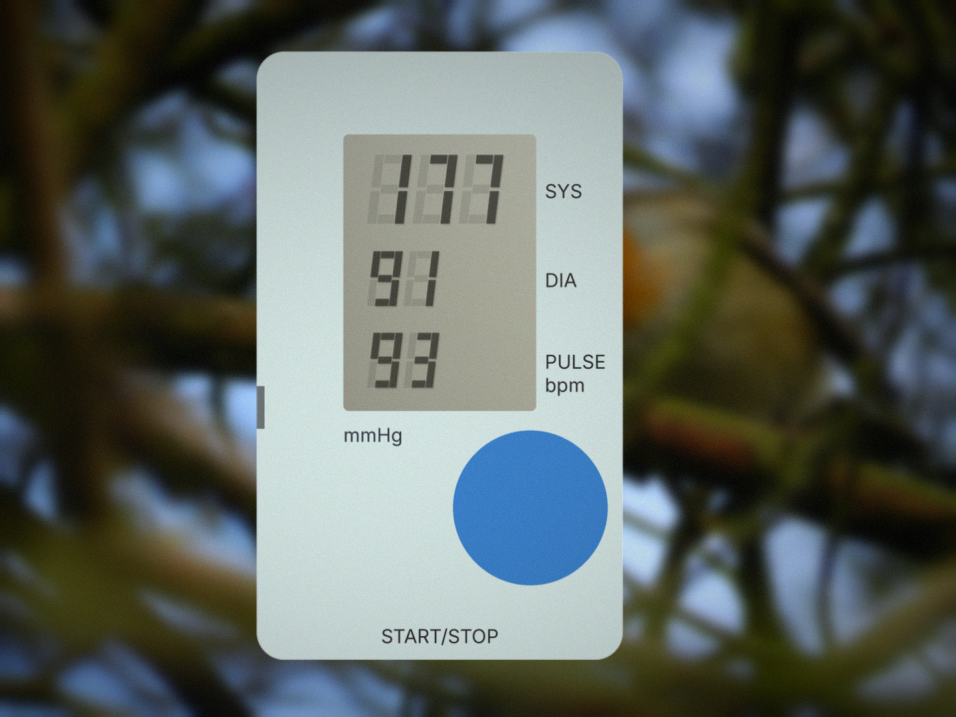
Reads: 91mmHg
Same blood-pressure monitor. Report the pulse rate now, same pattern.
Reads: 93bpm
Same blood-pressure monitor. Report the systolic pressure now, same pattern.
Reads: 177mmHg
